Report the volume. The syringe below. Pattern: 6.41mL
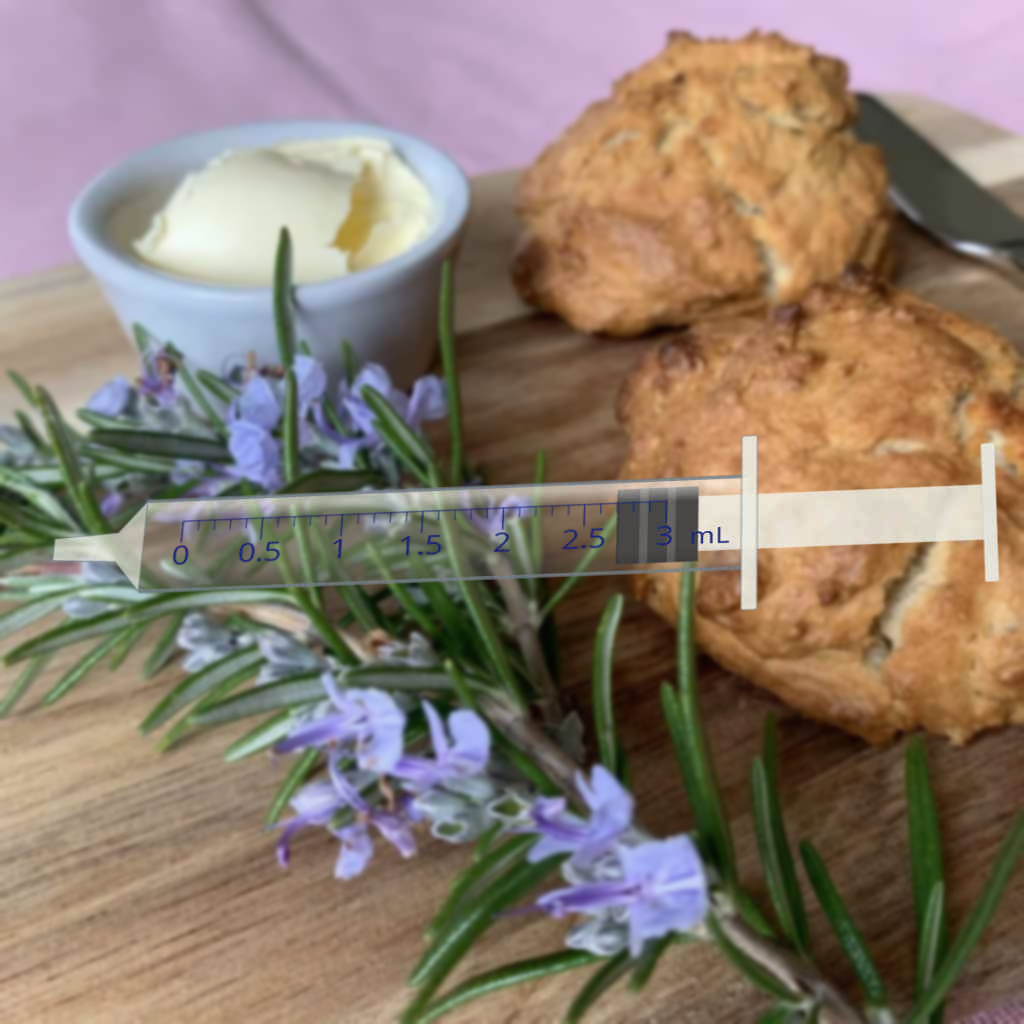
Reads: 2.7mL
